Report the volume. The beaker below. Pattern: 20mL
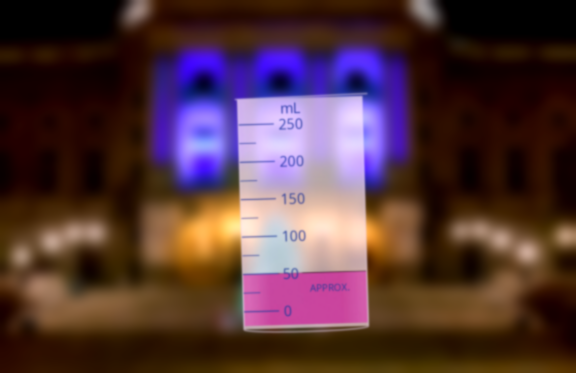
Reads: 50mL
